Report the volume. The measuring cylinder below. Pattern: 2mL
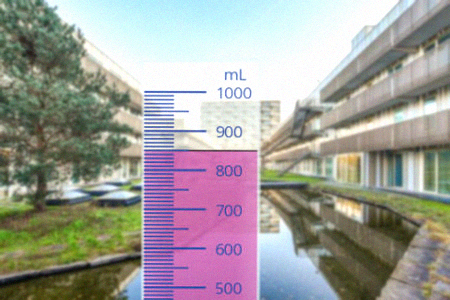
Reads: 850mL
